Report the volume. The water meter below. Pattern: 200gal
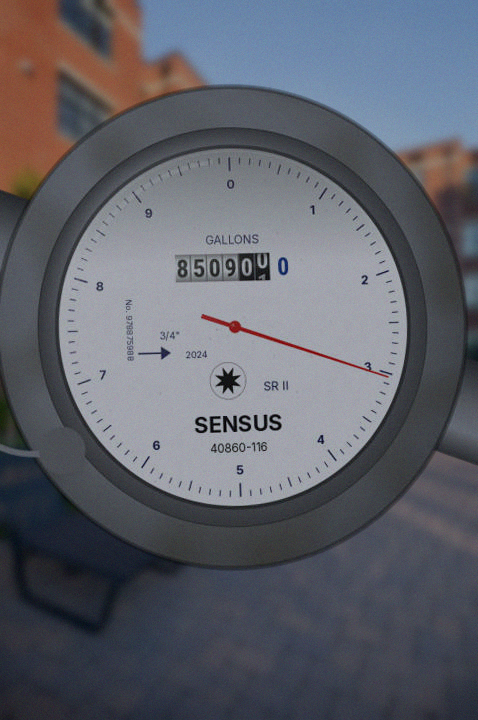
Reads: 8509003.0gal
